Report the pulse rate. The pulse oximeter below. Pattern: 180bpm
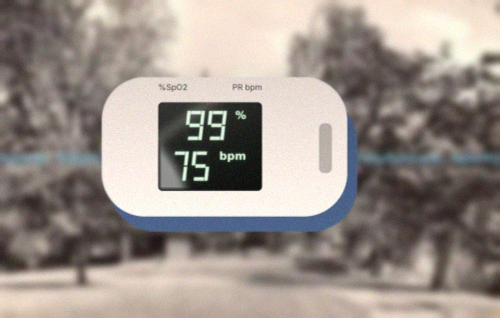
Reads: 75bpm
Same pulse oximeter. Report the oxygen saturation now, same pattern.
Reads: 99%
